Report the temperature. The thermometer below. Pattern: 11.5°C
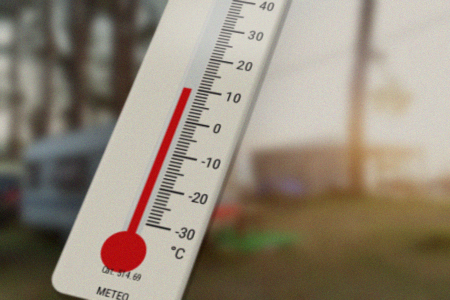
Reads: 10°C
